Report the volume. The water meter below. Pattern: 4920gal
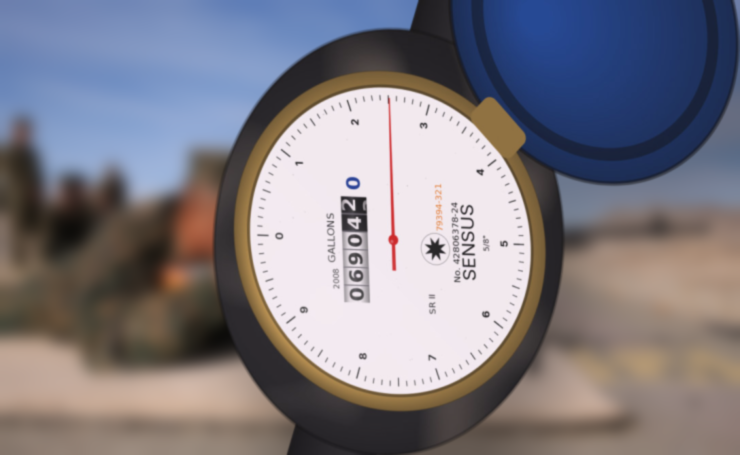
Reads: 690422.5gal
